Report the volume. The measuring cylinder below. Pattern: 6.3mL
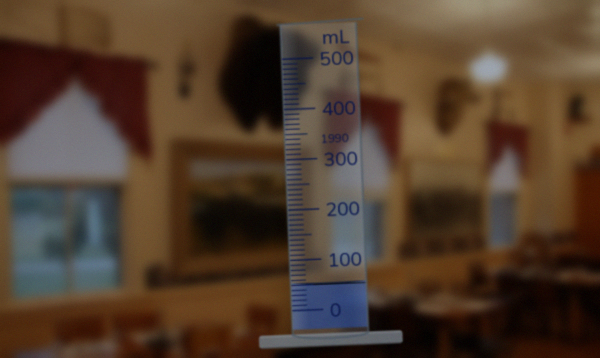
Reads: 50mL
